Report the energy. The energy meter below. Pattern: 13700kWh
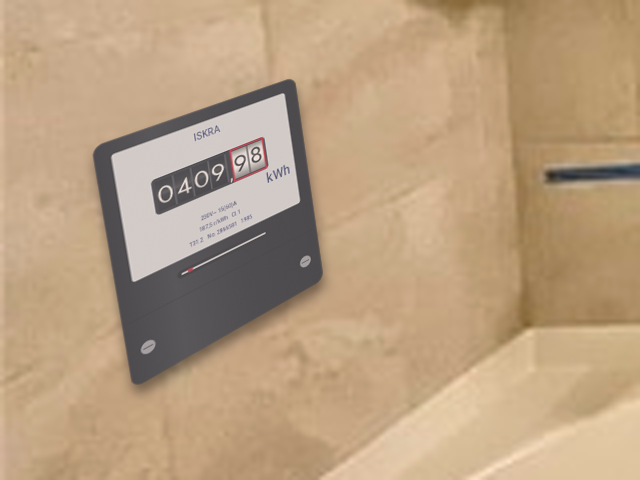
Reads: 409.98kWh
